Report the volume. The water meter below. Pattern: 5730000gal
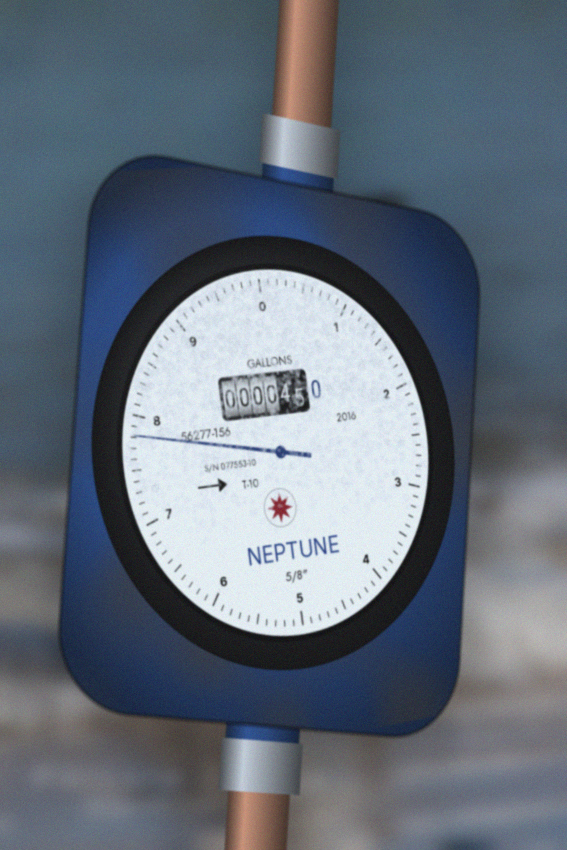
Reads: 447.8gal
